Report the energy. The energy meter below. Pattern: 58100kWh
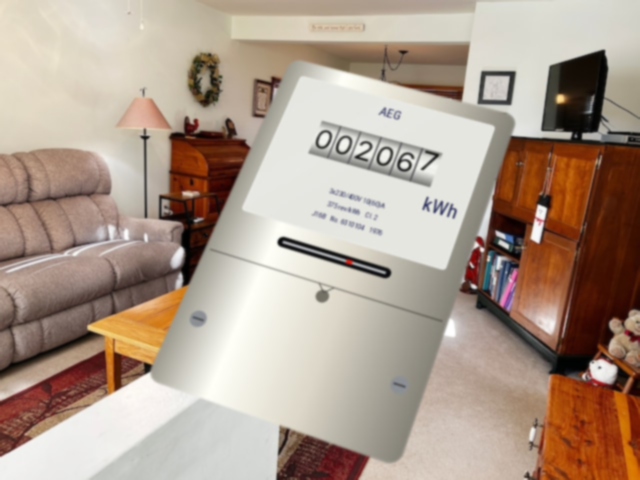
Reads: 2067kWh
